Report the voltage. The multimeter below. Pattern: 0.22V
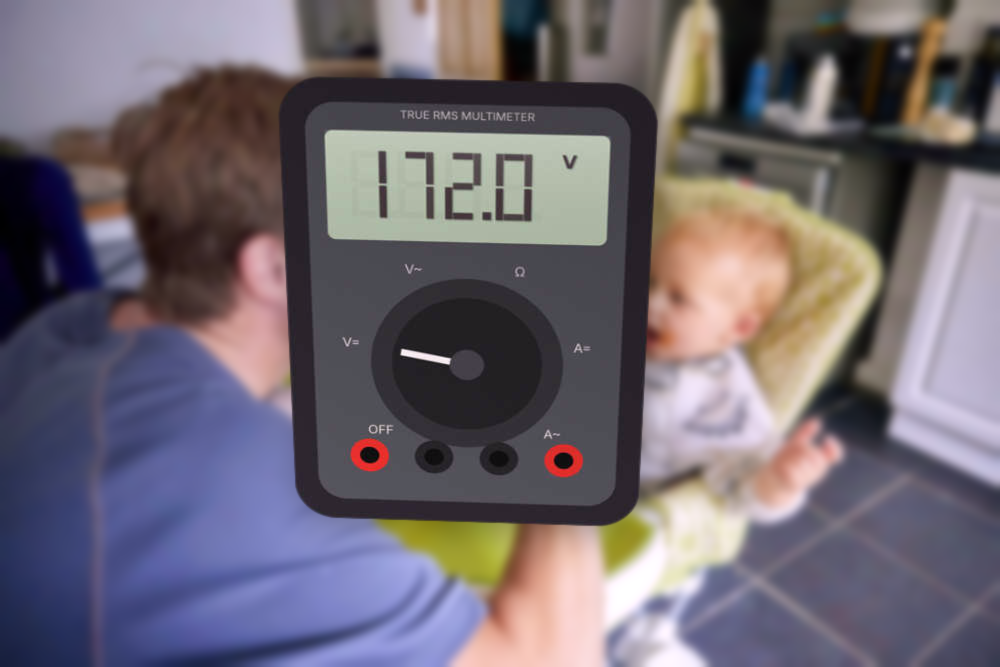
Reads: 172.0V
